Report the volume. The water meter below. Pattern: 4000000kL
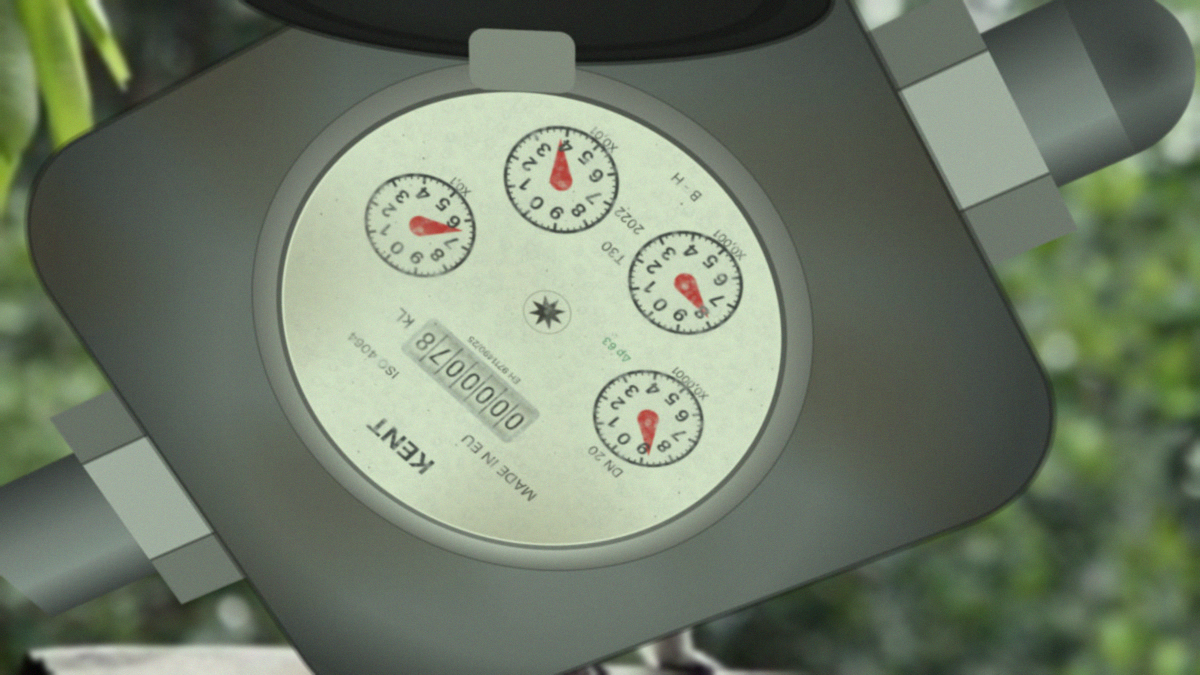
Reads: 78.6378kL
